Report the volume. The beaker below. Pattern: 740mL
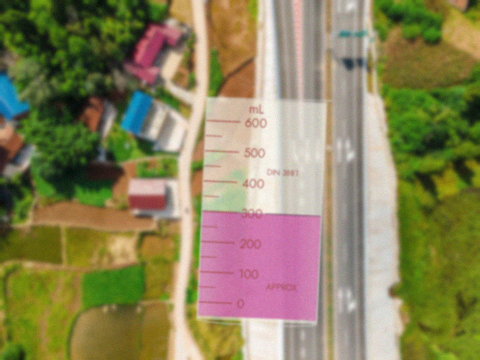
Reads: 300mL
